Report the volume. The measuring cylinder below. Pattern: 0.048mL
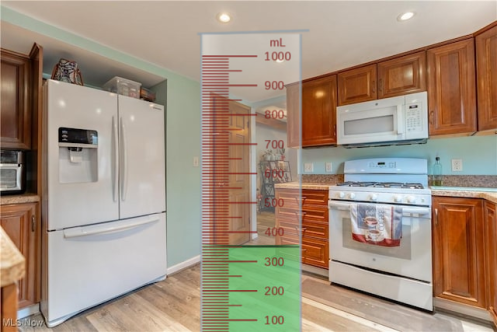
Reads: 350mL
